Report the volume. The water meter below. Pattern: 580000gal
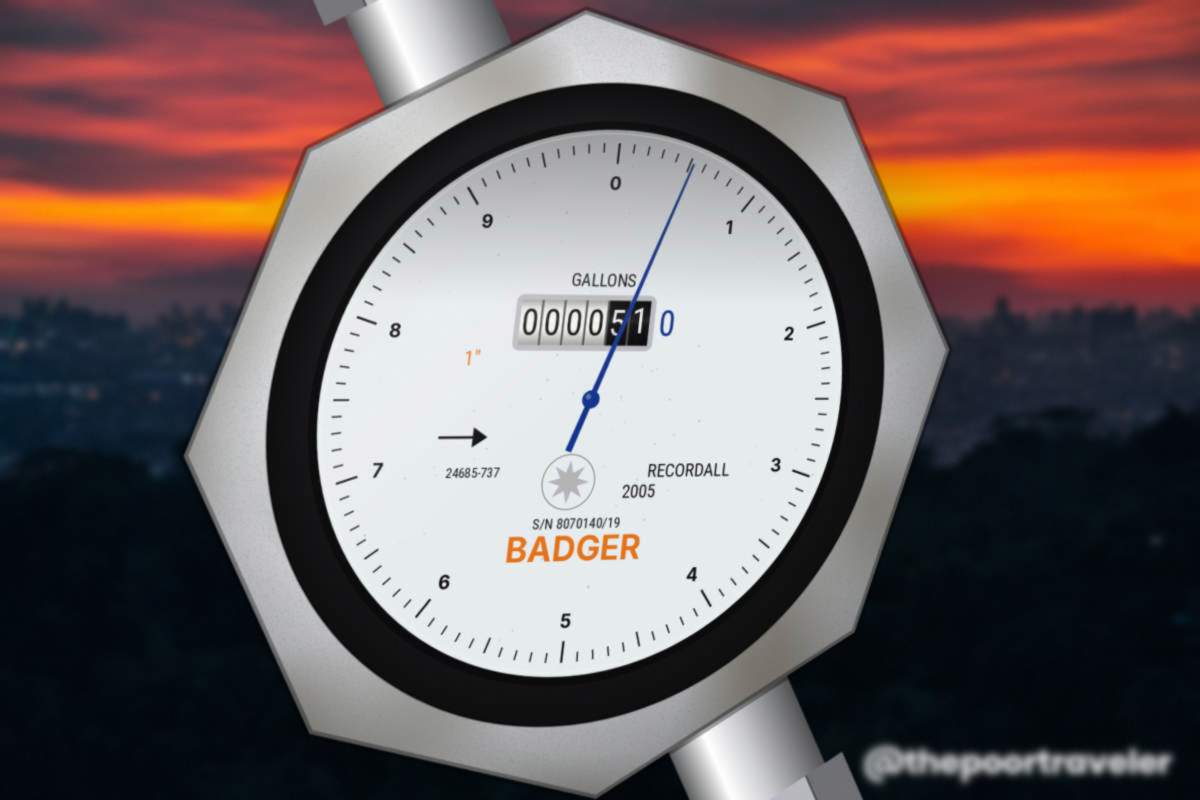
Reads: 510.5gal
